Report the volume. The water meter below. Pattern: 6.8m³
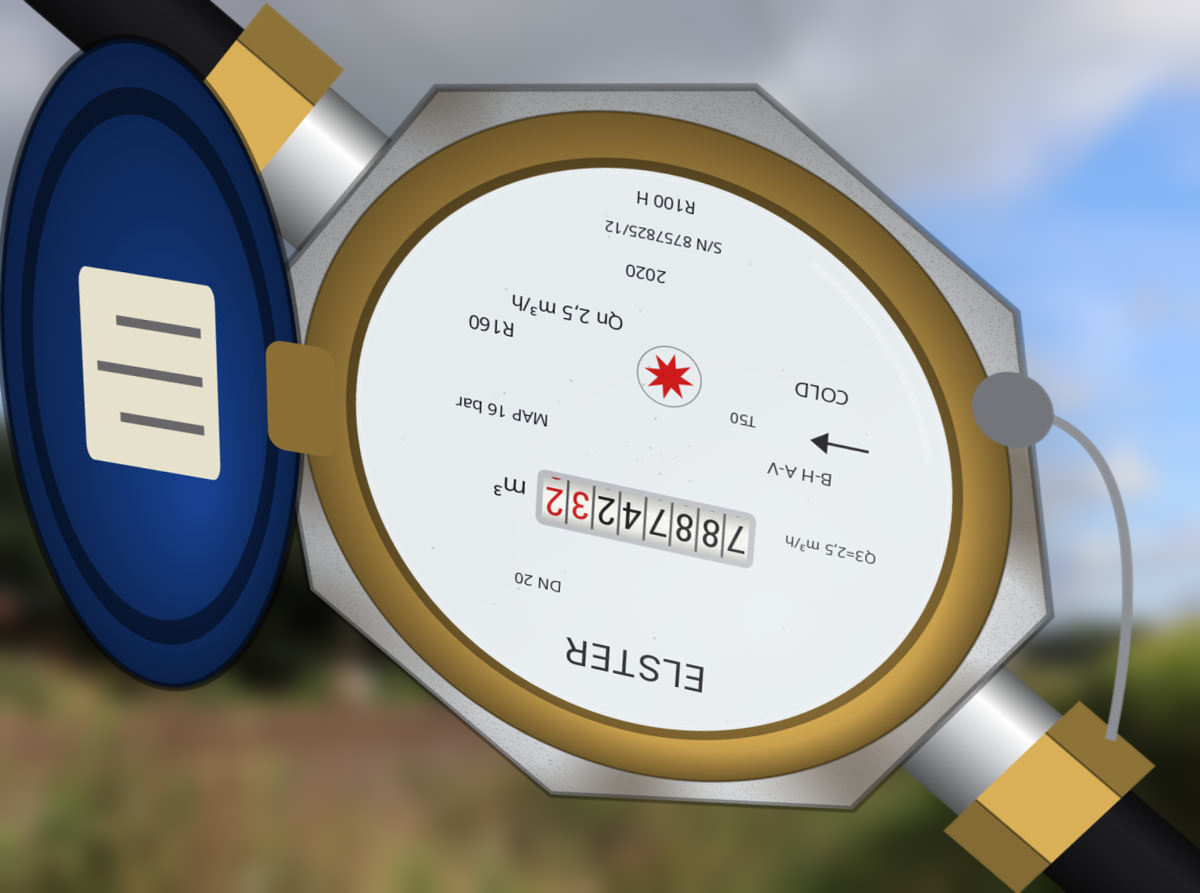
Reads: 788742.32m³
